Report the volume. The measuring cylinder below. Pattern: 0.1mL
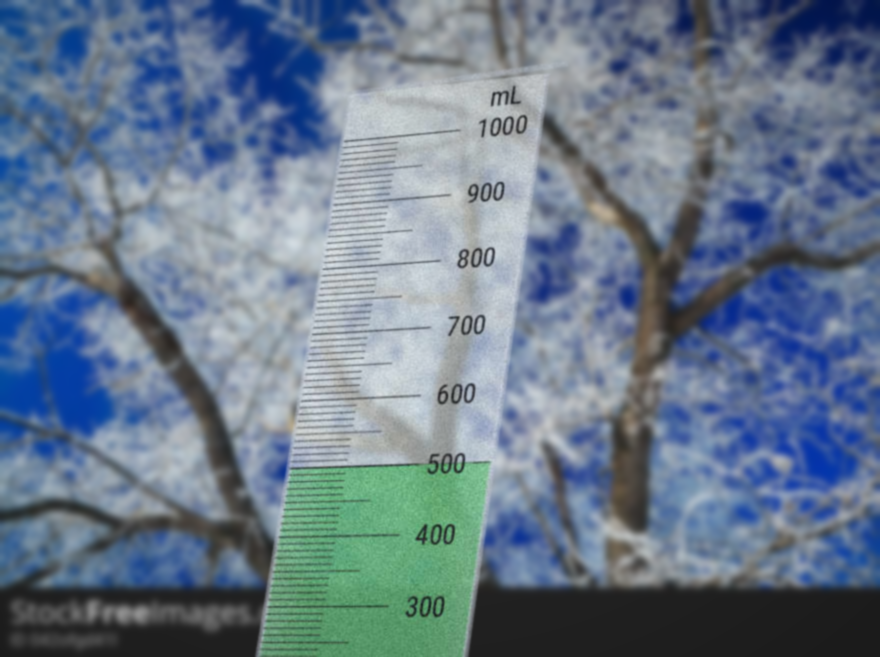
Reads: 500mL
